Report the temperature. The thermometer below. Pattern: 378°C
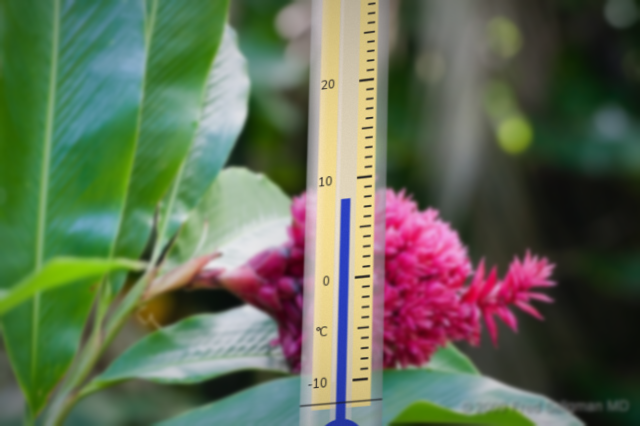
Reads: 8°C
